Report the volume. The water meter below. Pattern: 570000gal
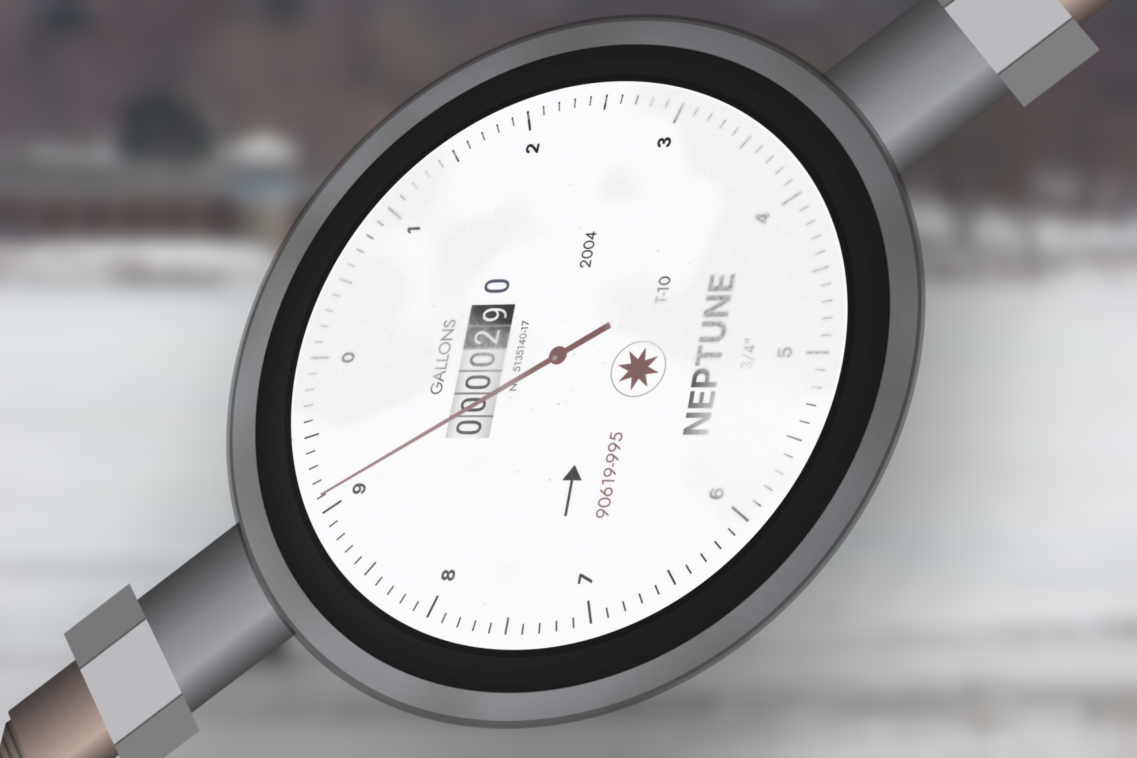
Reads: 289.1gal
